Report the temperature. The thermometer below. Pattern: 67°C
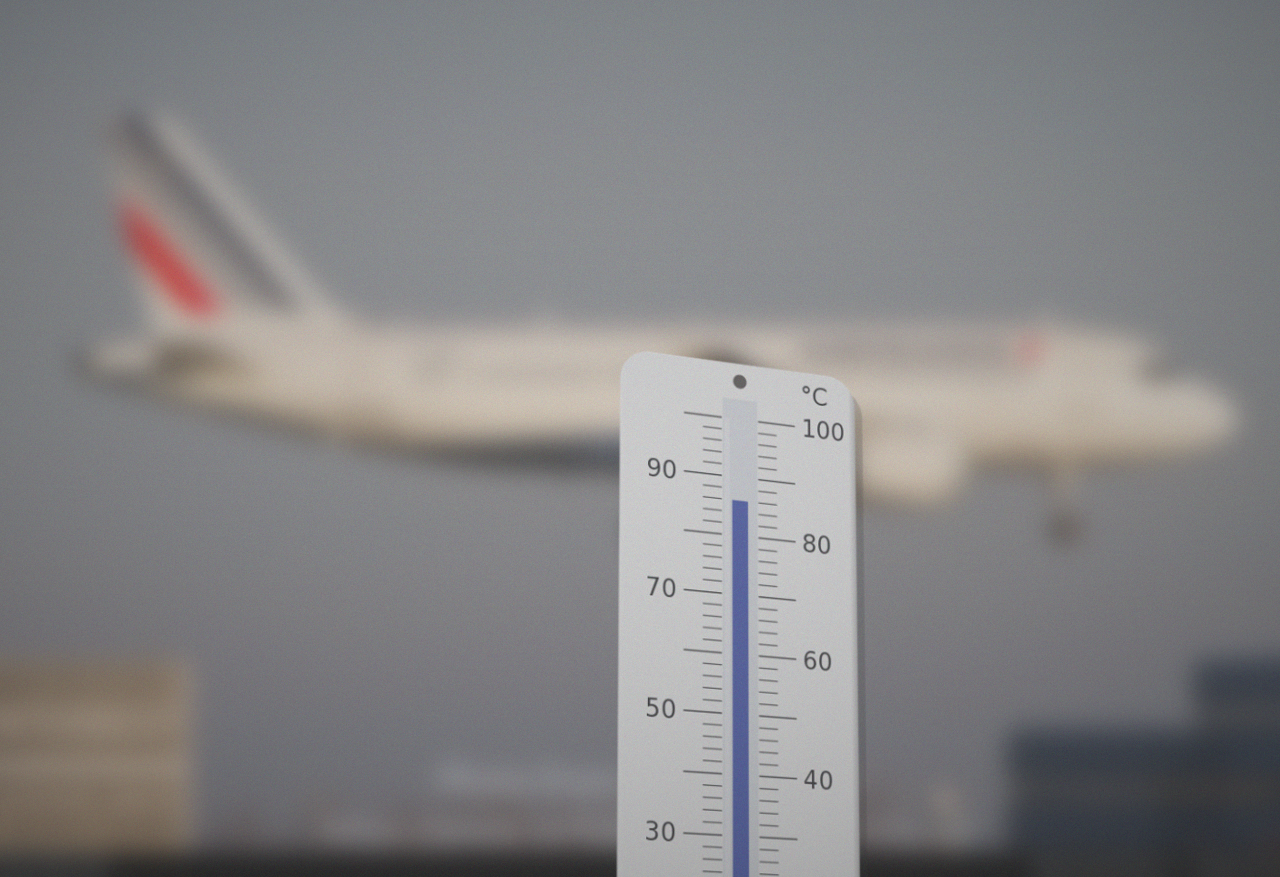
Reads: 86°C
